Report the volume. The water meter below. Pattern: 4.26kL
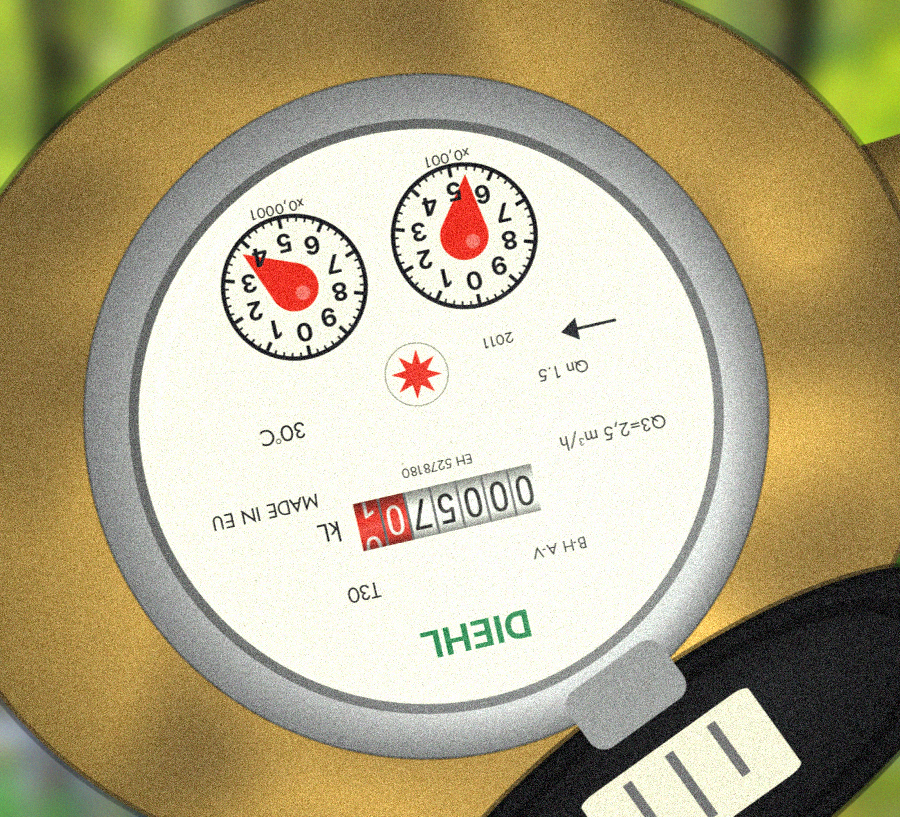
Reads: 57.0053kL
